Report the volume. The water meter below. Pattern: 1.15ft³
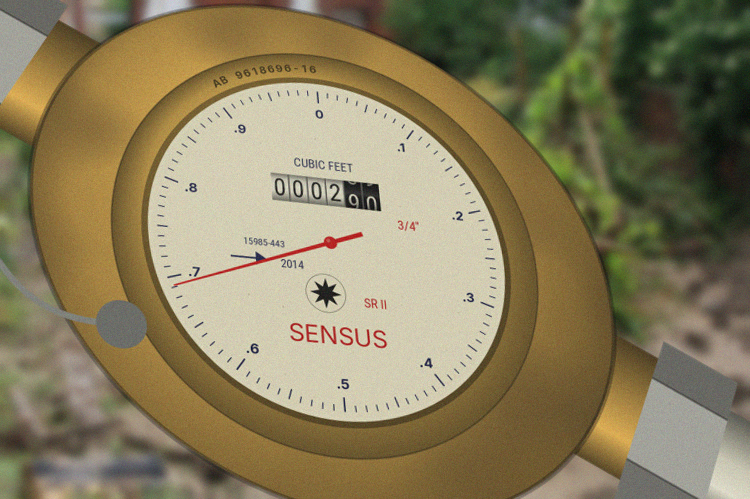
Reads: 289.69ft³
